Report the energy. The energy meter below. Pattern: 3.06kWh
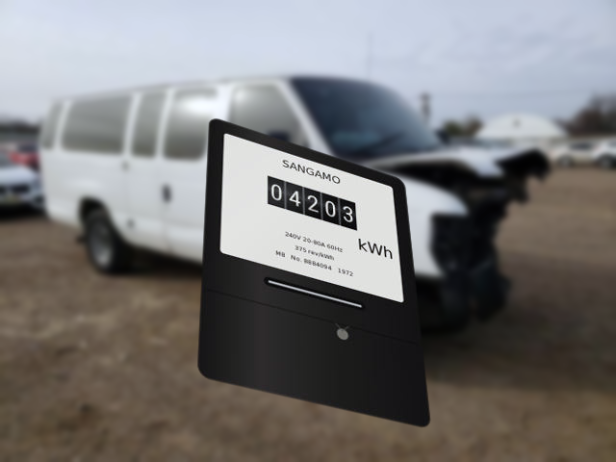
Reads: 4203kWh
